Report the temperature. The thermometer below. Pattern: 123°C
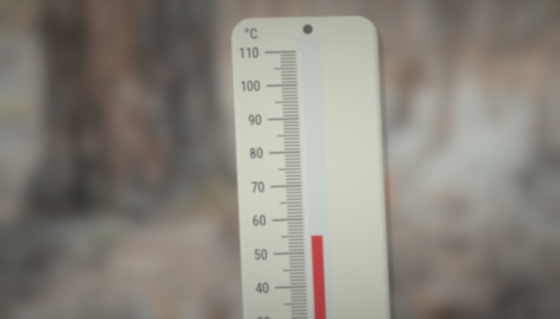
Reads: 55°C
